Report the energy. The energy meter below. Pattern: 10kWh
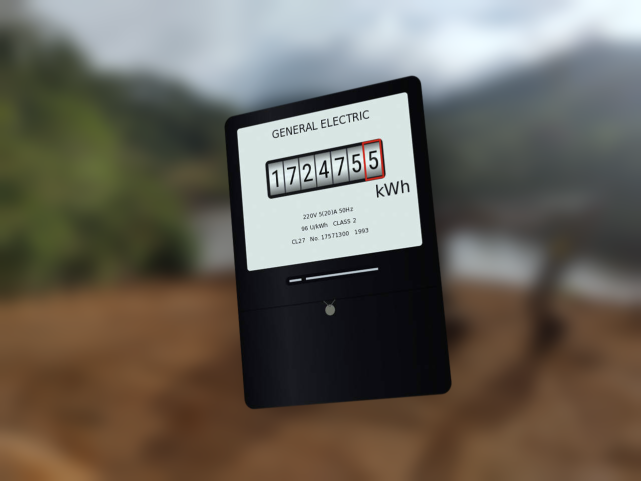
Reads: 172475.5kWh
